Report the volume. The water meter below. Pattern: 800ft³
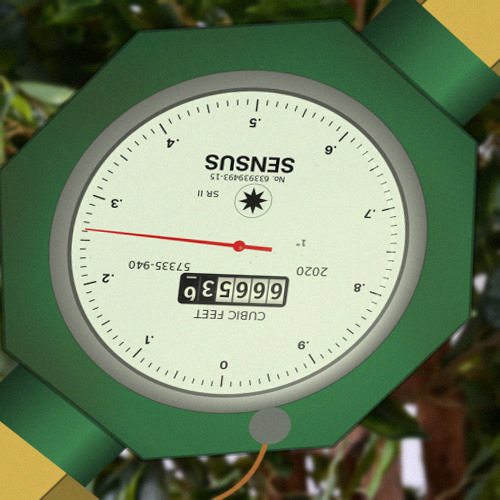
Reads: 666536.26ft³
